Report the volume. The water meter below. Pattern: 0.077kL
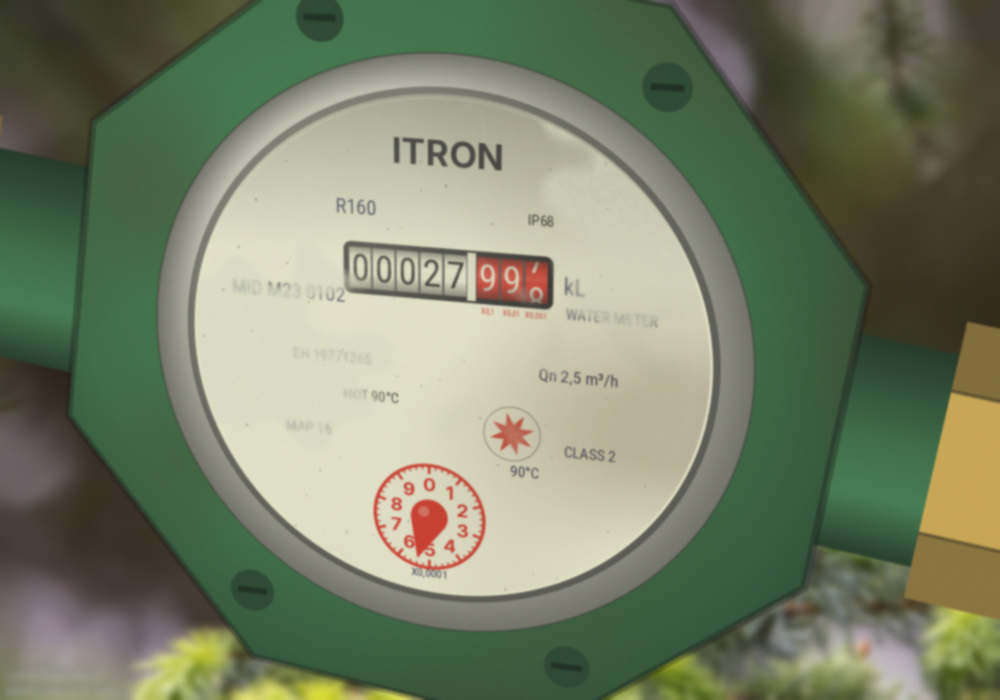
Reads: 27.9975kL
